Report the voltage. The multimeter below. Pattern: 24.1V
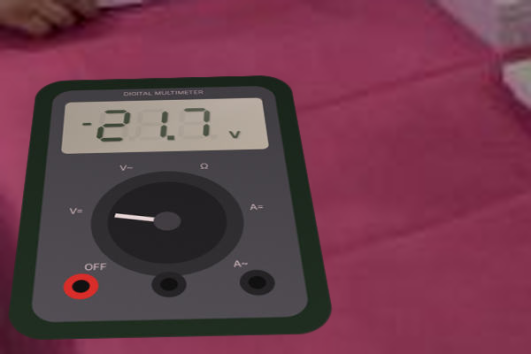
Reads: -21.7V
